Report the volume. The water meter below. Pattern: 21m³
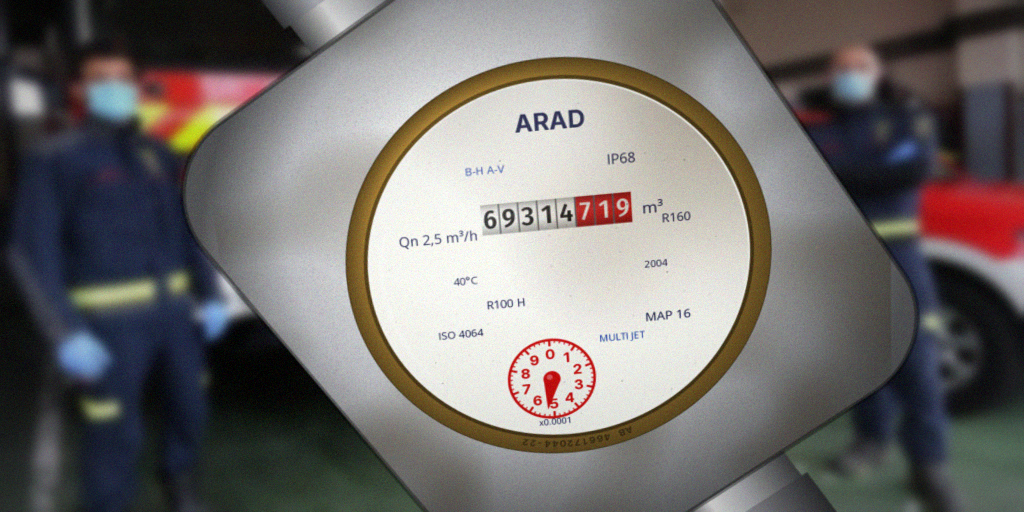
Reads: 69314.7195m³
